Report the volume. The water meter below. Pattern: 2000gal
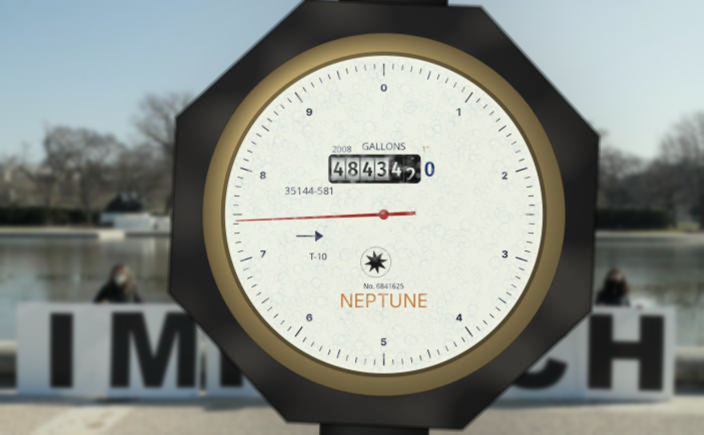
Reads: 4843417.4gal
